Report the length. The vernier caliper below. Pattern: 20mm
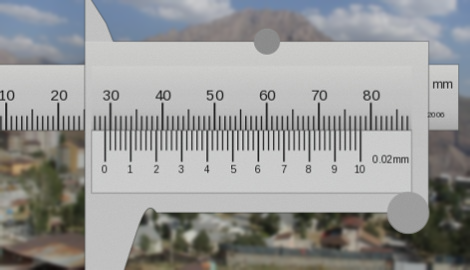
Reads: 29.0mm
